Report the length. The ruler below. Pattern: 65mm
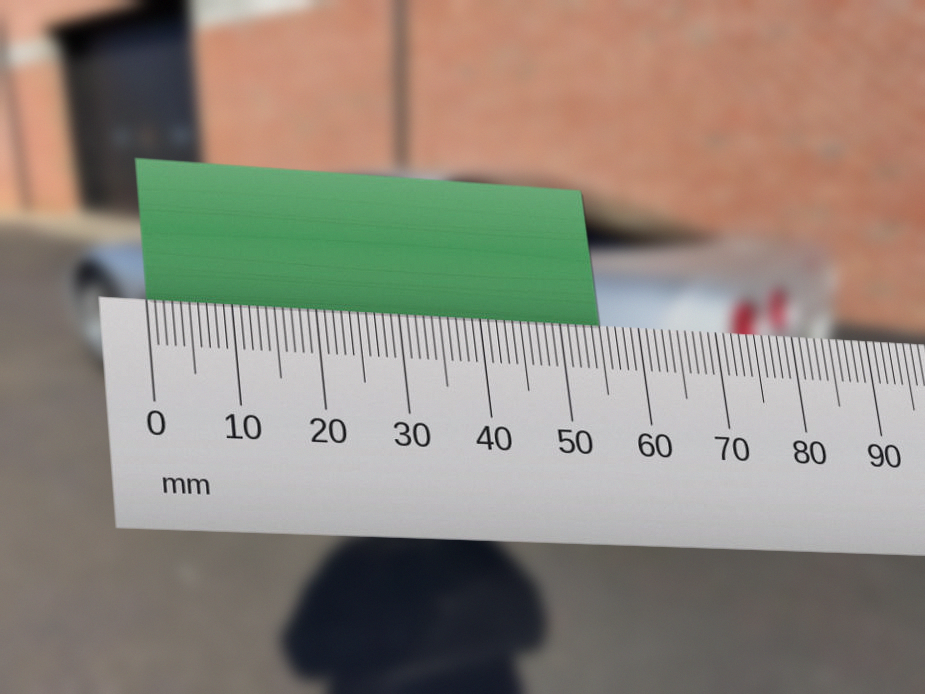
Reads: 55mm
